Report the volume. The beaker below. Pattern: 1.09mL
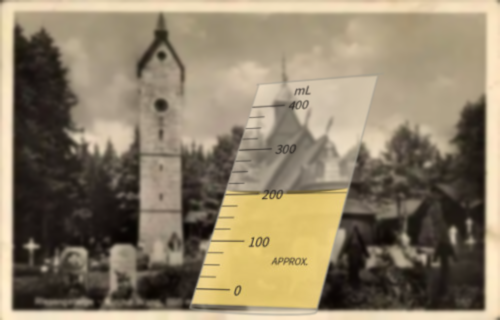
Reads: 200mL
